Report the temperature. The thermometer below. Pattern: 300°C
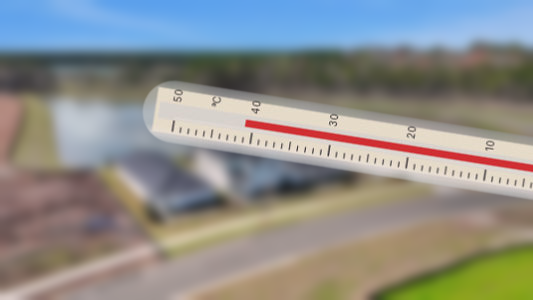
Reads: 41°C
